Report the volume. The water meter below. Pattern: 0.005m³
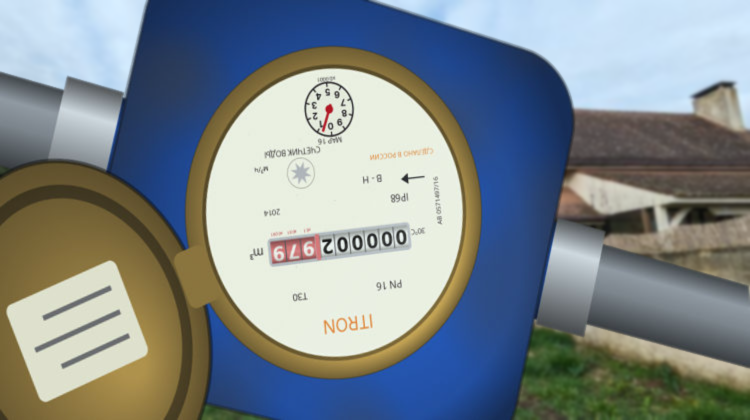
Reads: 2.9790m³
